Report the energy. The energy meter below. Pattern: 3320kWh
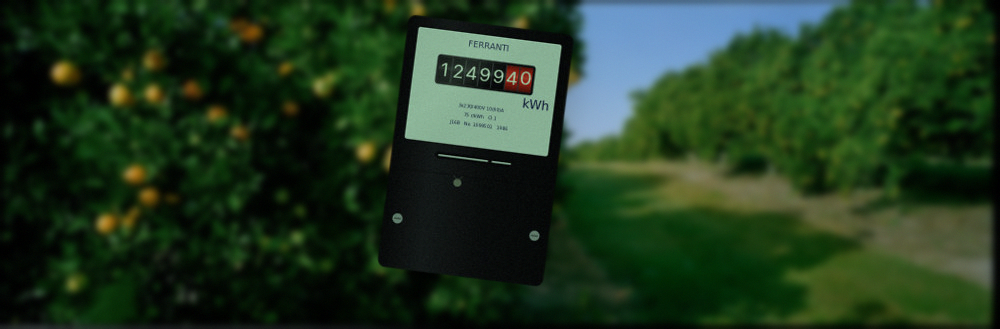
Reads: 12499.40kWh
